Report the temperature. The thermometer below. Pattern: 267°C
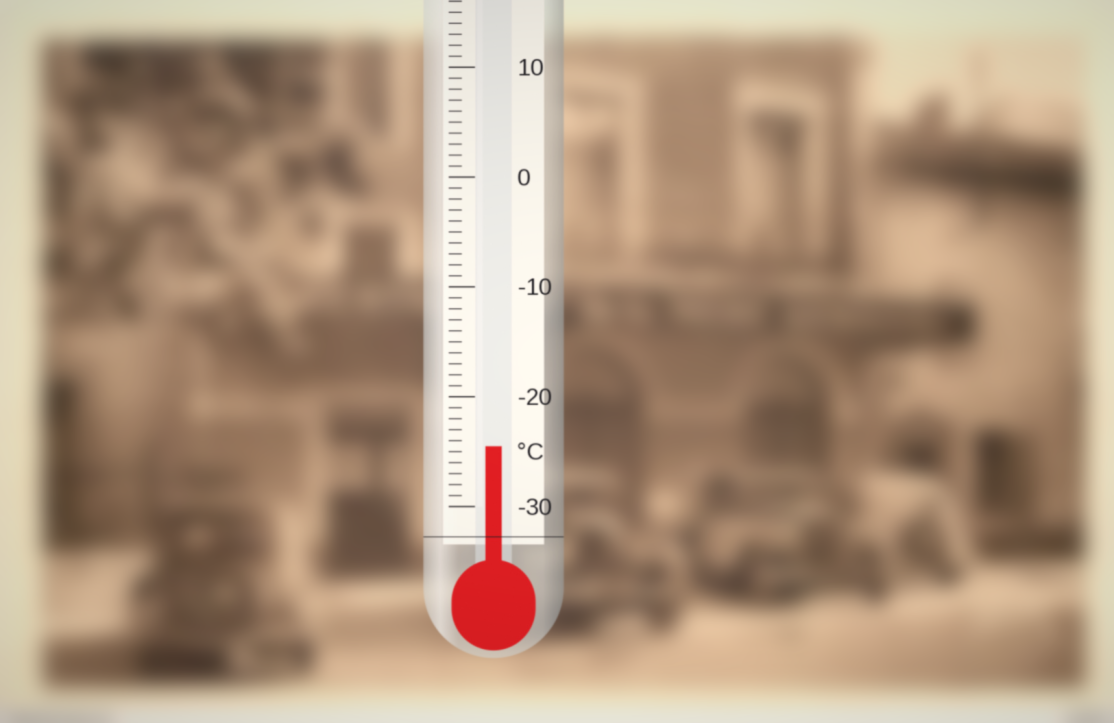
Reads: -24.5°C
